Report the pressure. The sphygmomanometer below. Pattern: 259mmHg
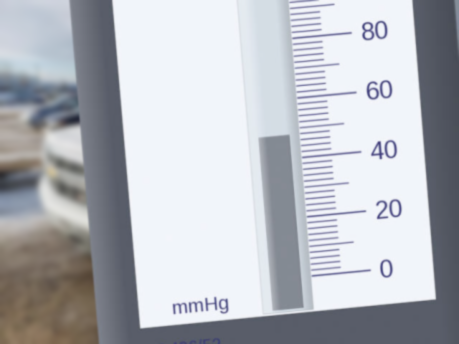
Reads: 48mmHg
